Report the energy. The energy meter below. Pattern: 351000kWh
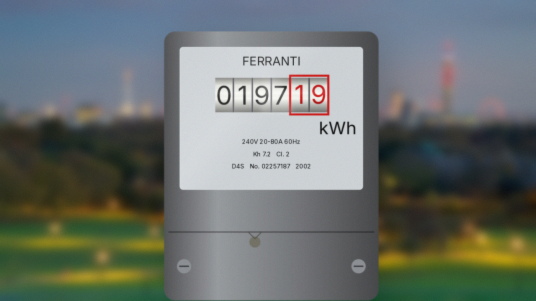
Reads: 197.19kWh
